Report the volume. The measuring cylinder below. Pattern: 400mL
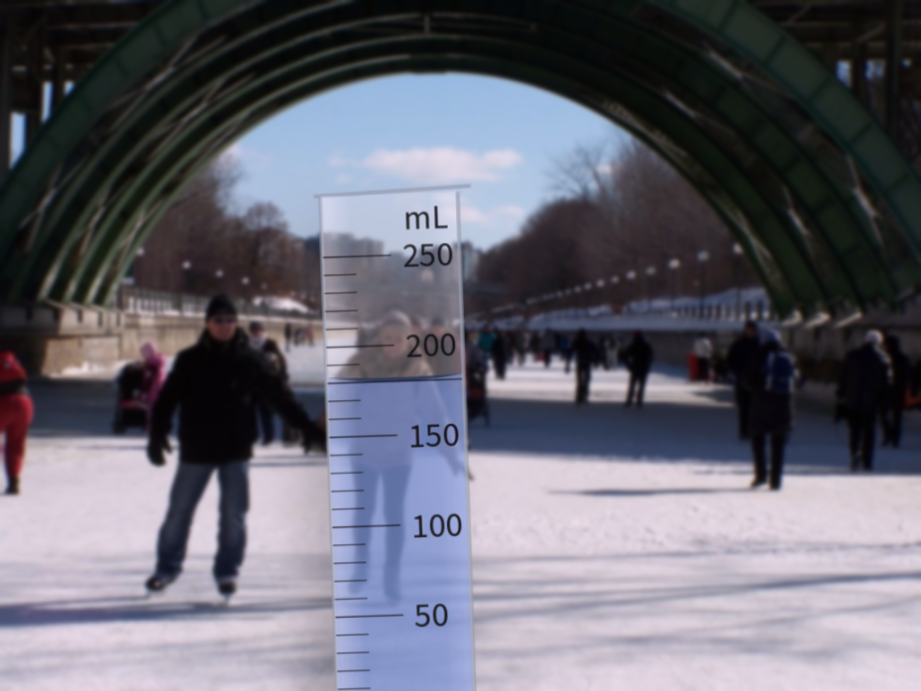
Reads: 180mL
